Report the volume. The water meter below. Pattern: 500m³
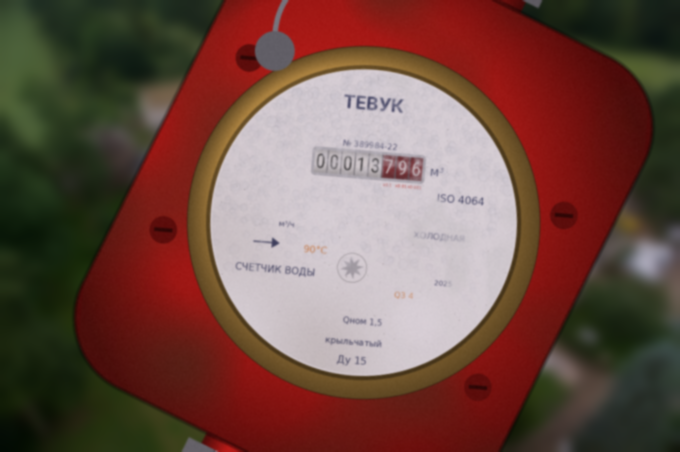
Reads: 13.796m³
